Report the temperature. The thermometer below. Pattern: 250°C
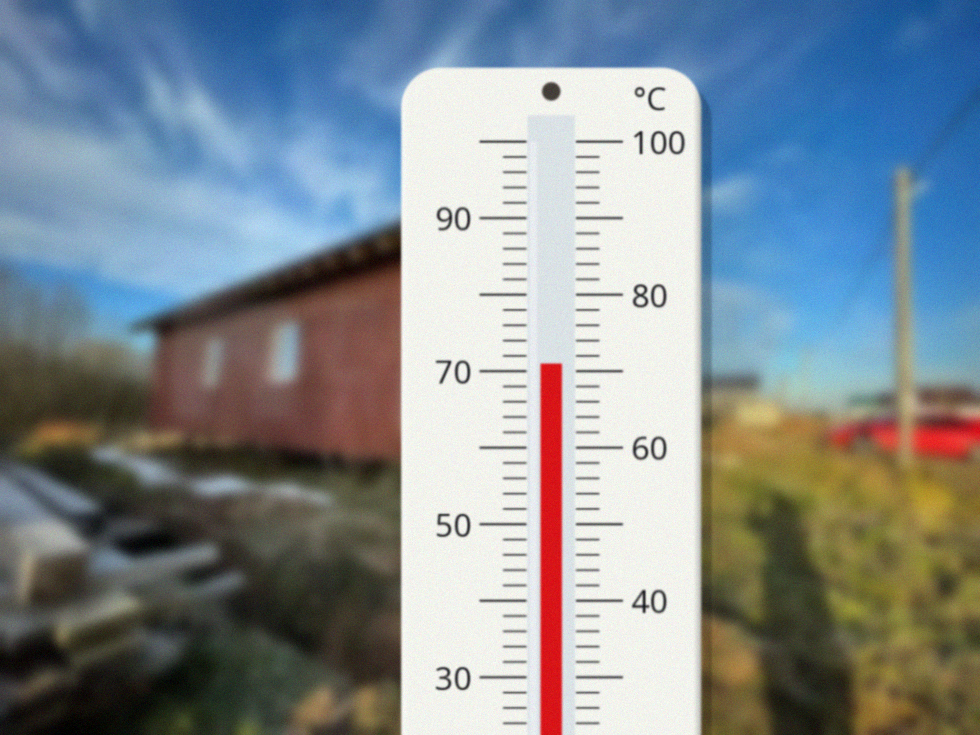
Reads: 71°C
